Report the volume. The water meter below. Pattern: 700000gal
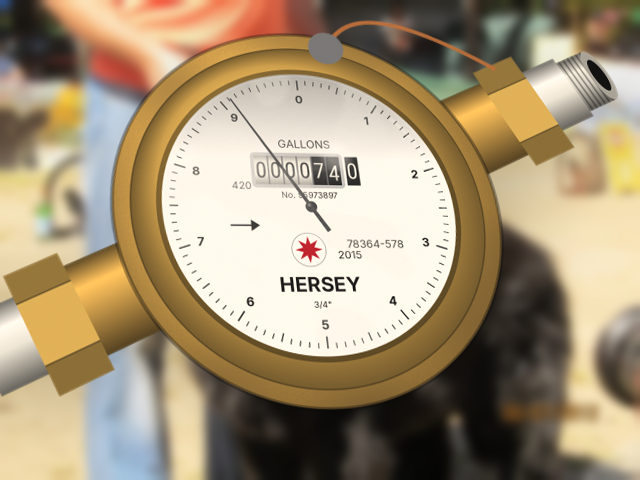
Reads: 739.1gal
